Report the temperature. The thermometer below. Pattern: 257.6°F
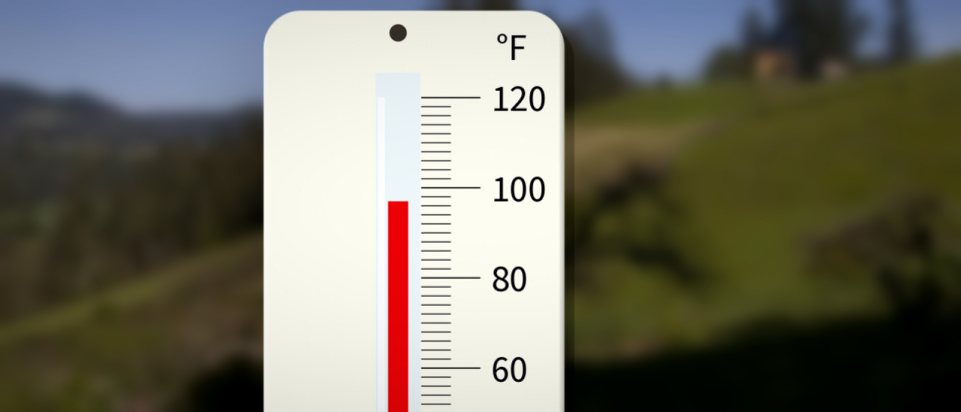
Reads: 97°F
